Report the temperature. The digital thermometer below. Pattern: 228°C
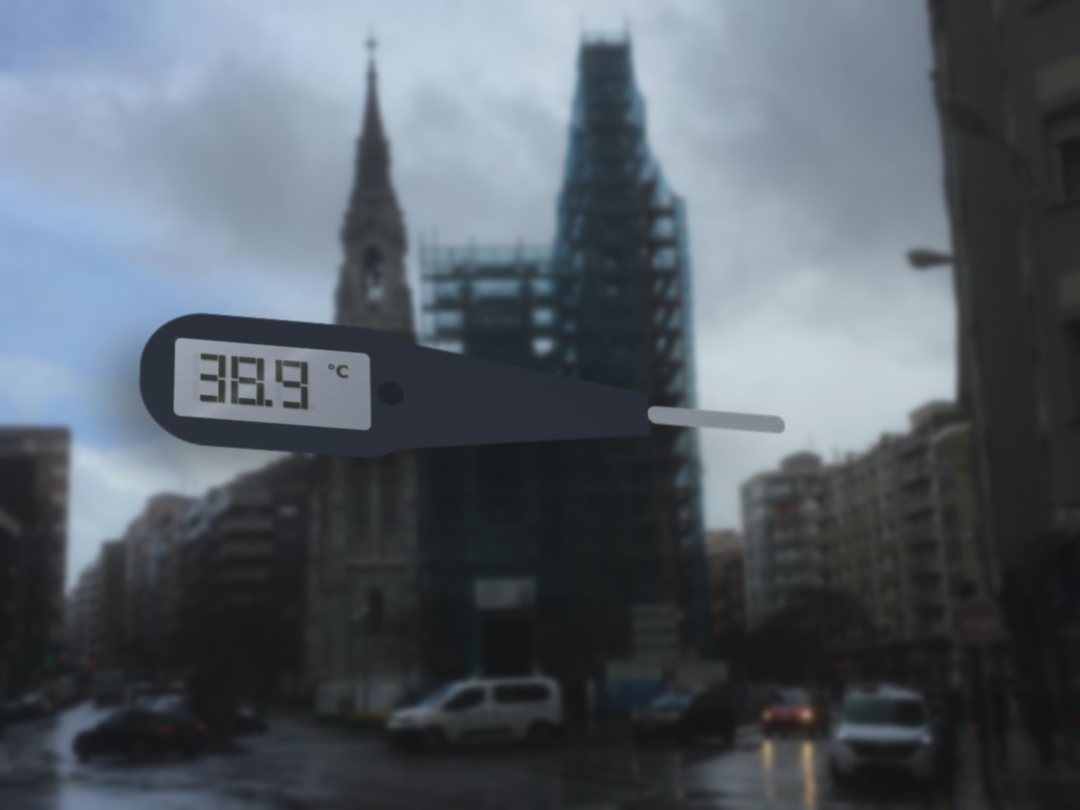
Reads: 38.9°C
